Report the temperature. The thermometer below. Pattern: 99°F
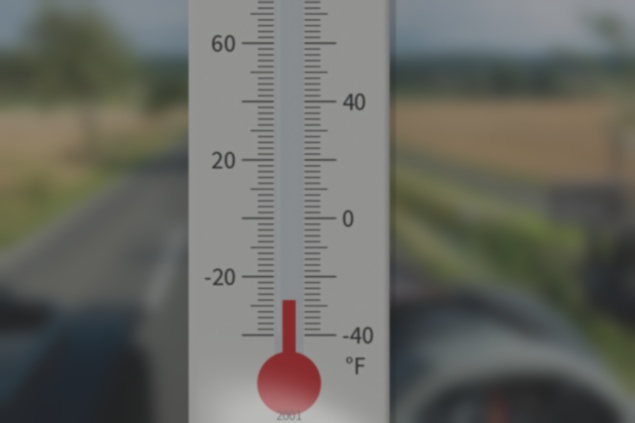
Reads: -28°F
